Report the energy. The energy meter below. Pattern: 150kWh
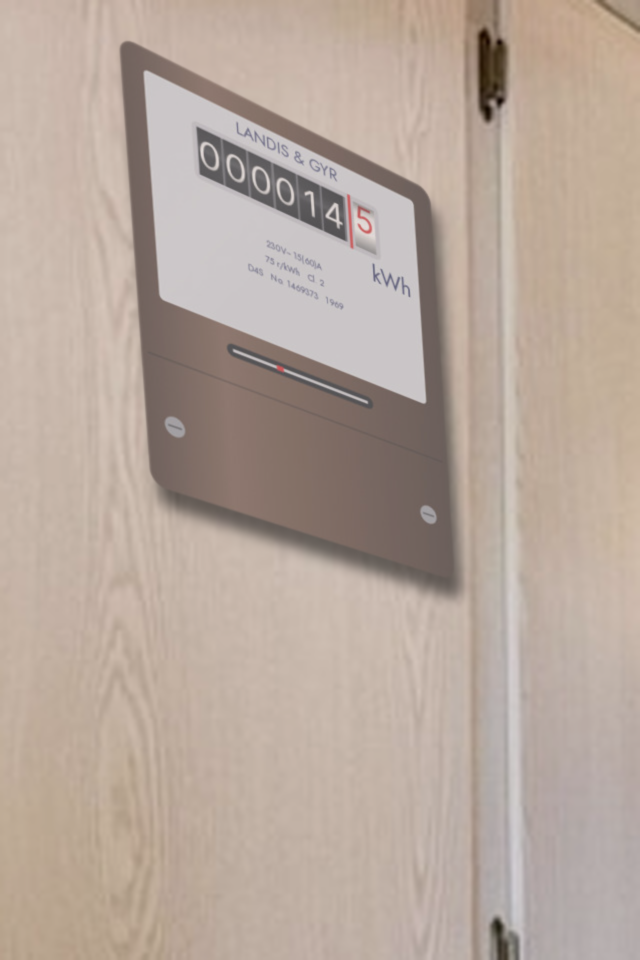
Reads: 14.5kWh
